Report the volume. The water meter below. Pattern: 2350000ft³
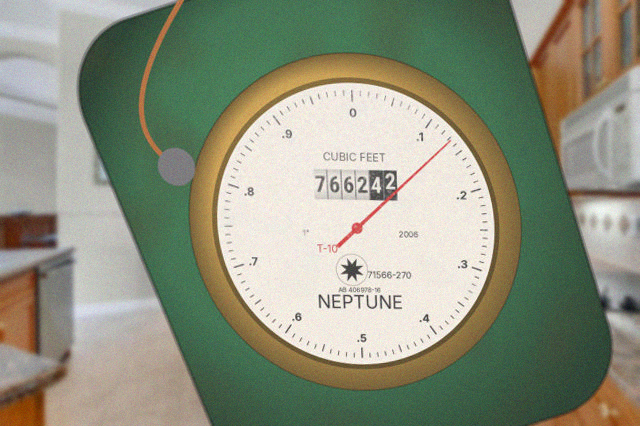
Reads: 766242.13ft³
